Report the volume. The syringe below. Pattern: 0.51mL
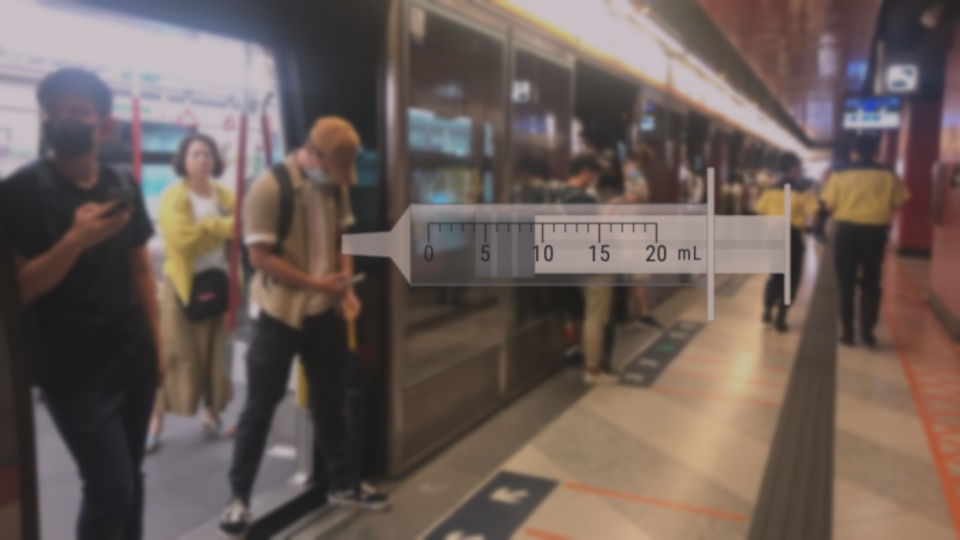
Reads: 4mL
